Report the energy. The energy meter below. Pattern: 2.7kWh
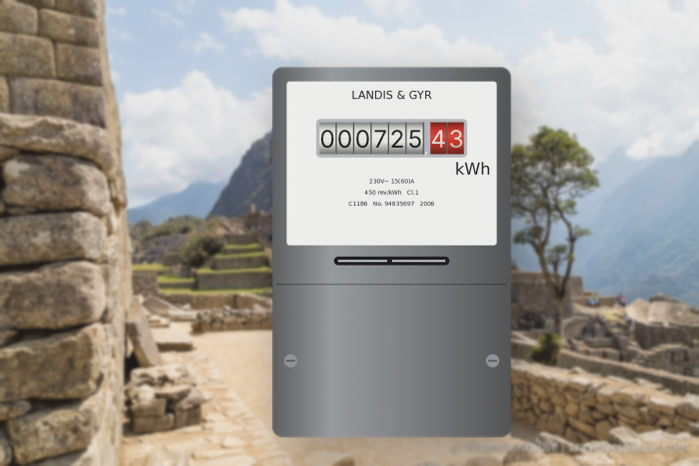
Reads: 725.43kWh
